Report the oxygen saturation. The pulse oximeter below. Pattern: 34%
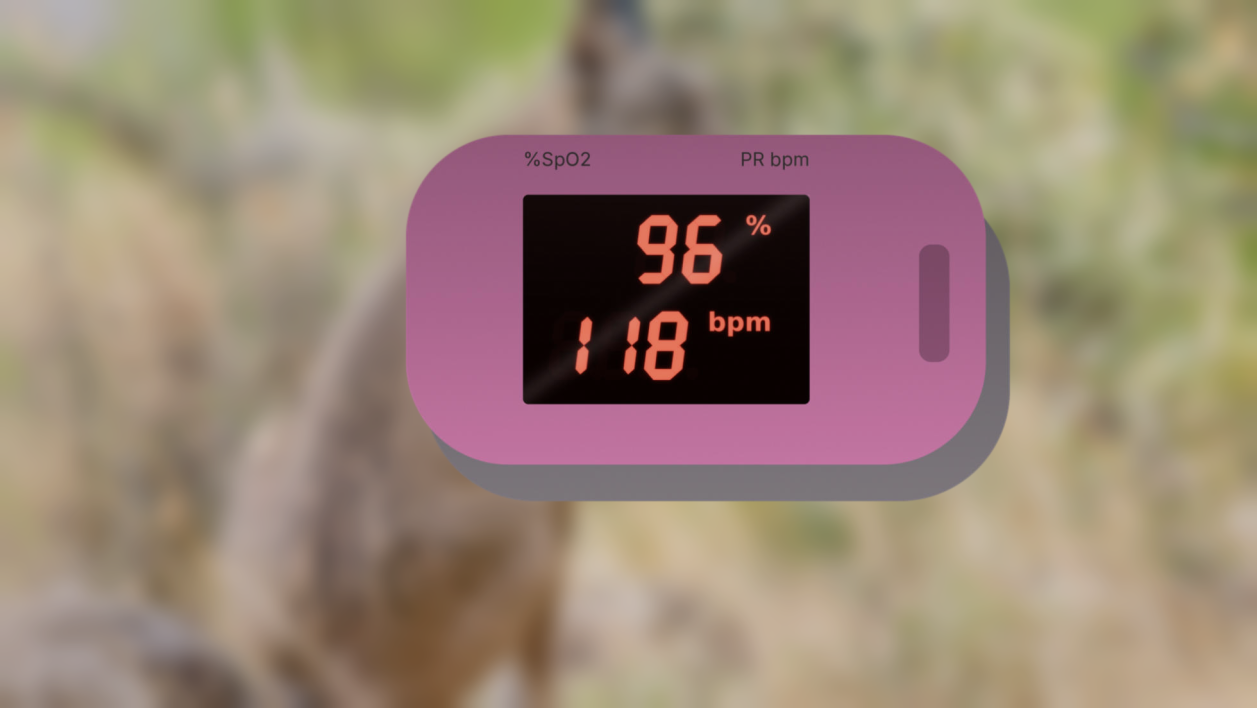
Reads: 96%
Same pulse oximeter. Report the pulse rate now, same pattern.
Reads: 118bpm
